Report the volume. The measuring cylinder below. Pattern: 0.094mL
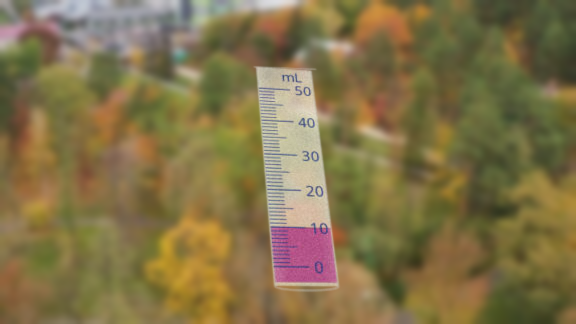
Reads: 10mL
